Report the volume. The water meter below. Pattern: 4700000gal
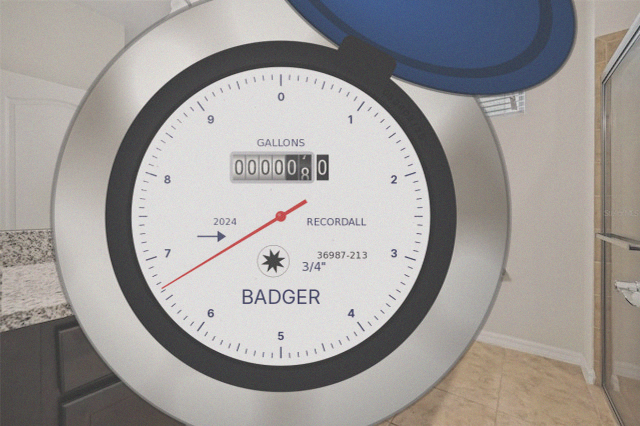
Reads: 76.6gal
